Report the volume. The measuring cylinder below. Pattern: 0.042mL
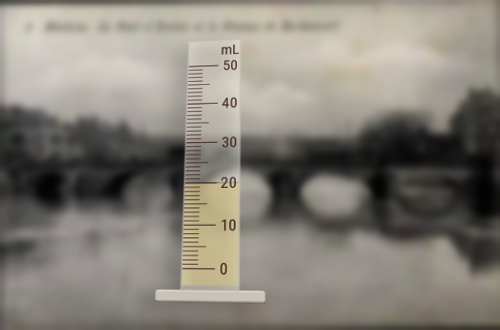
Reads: 20mL
